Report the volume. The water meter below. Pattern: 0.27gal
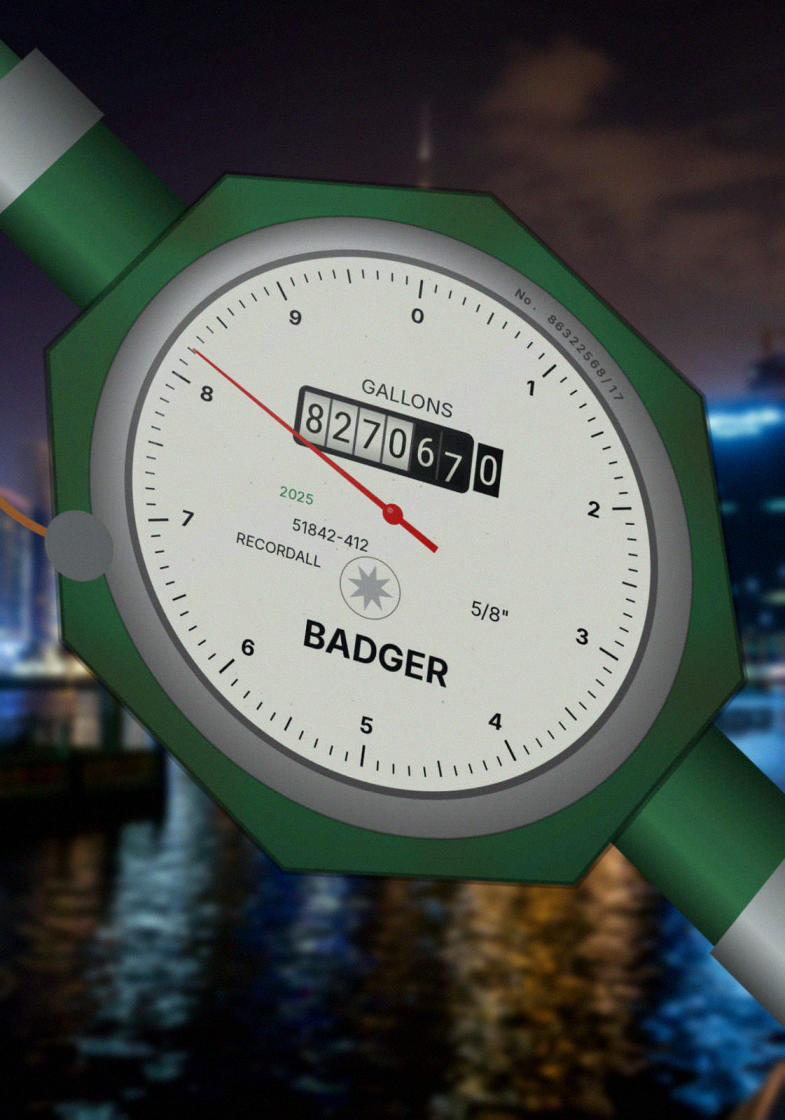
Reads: 8270668.2gal
